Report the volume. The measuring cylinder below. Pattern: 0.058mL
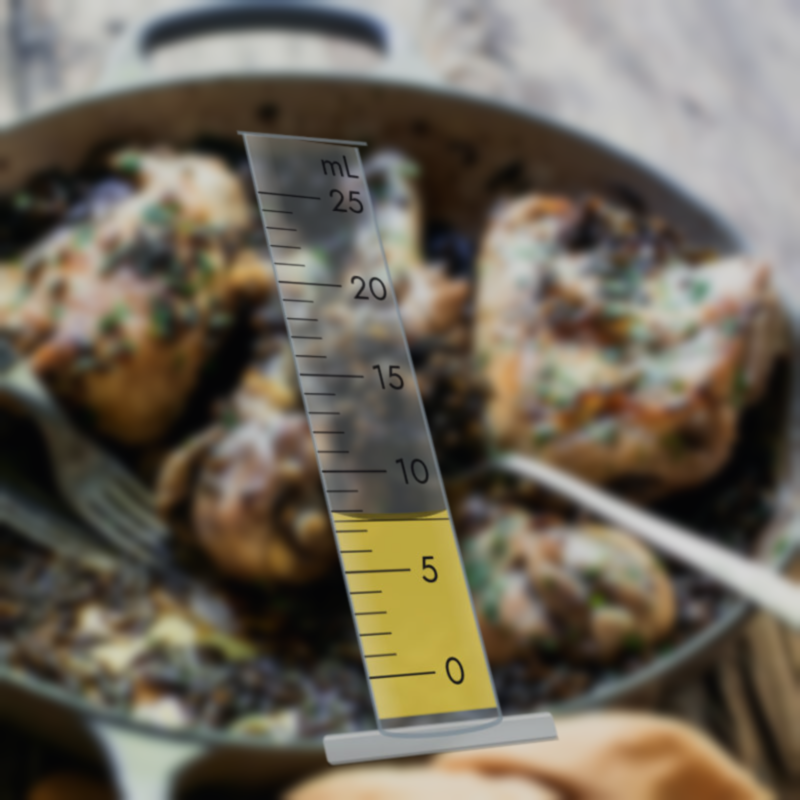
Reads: 7.5mL
